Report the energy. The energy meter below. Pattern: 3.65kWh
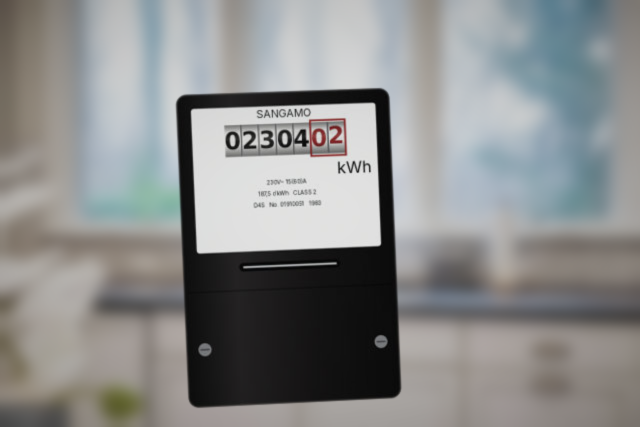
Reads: 2304.02kWh
